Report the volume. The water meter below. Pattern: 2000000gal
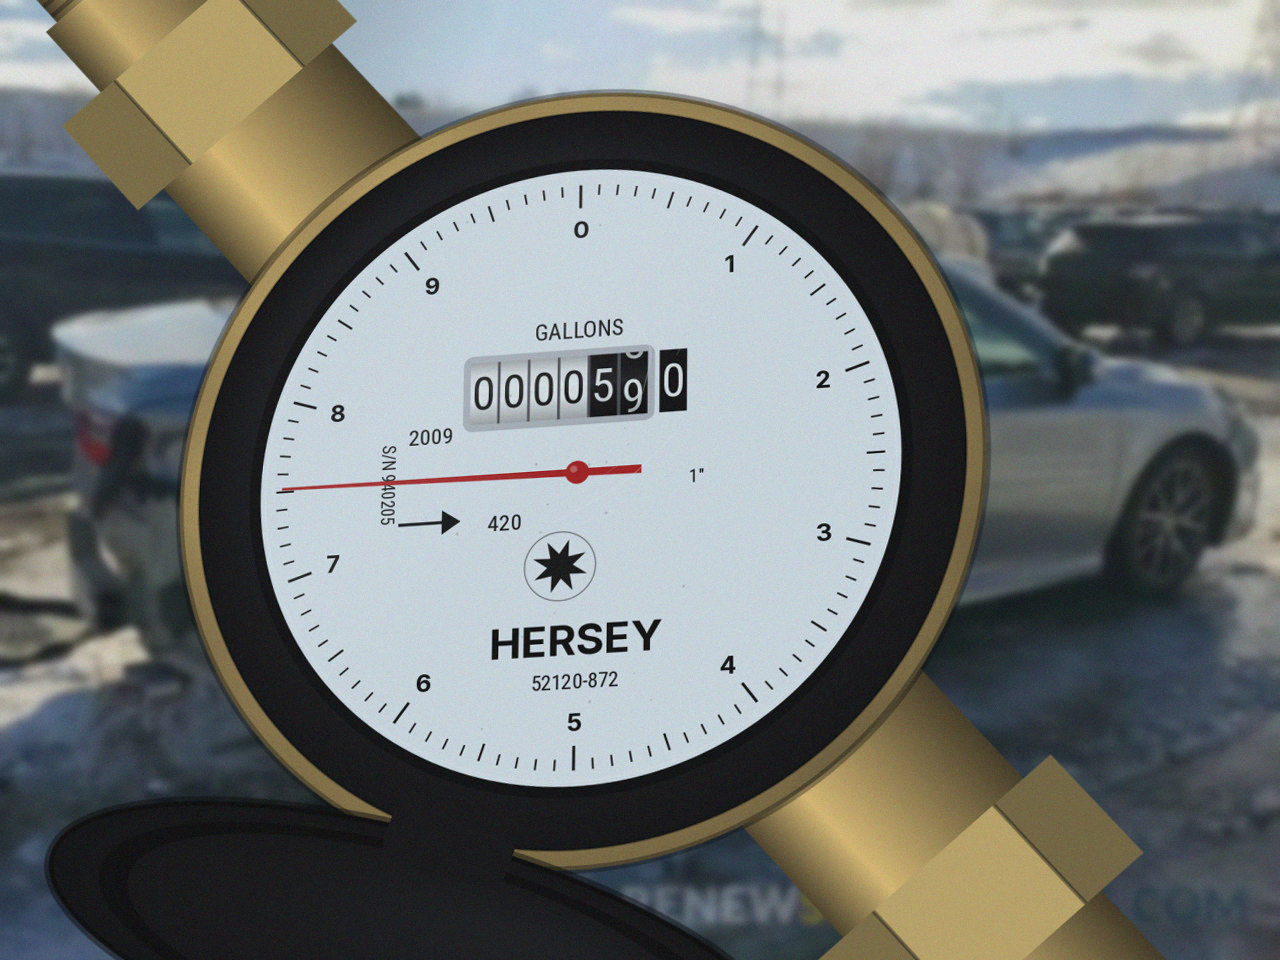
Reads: 587.5gal
